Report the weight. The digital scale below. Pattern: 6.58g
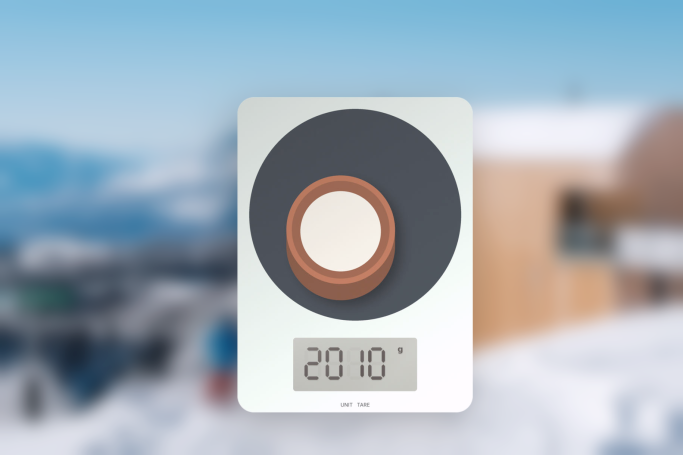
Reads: 2010g
